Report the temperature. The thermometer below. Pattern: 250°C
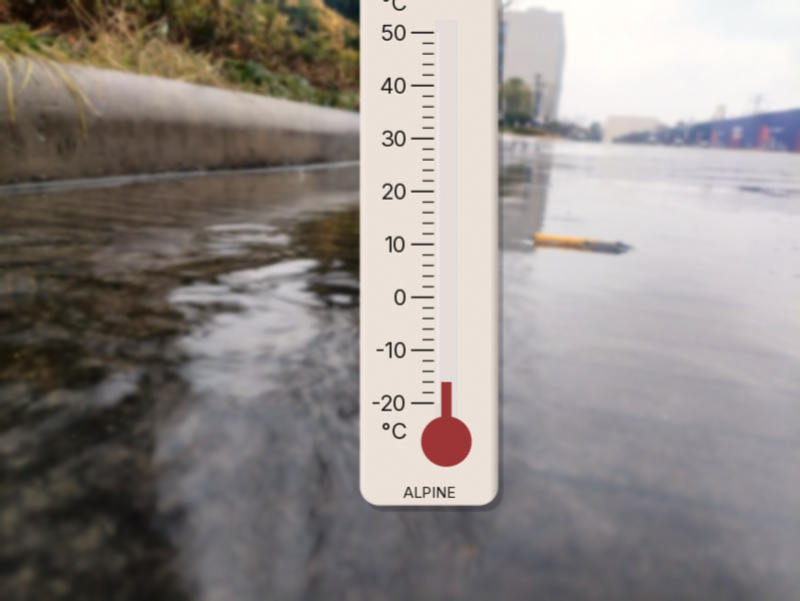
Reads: -16°C
